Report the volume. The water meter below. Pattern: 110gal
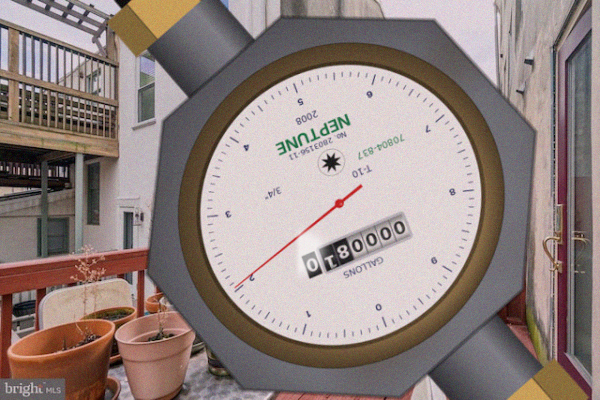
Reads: 812.0gal
